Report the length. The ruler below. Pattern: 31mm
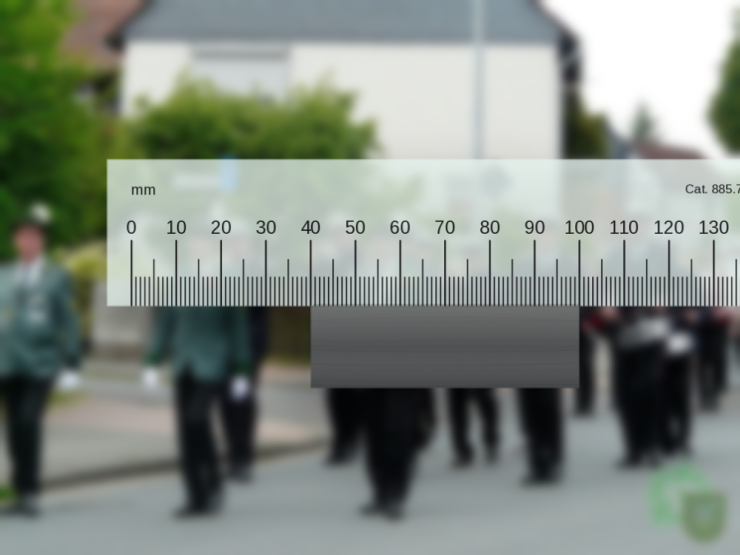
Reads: 60mm
